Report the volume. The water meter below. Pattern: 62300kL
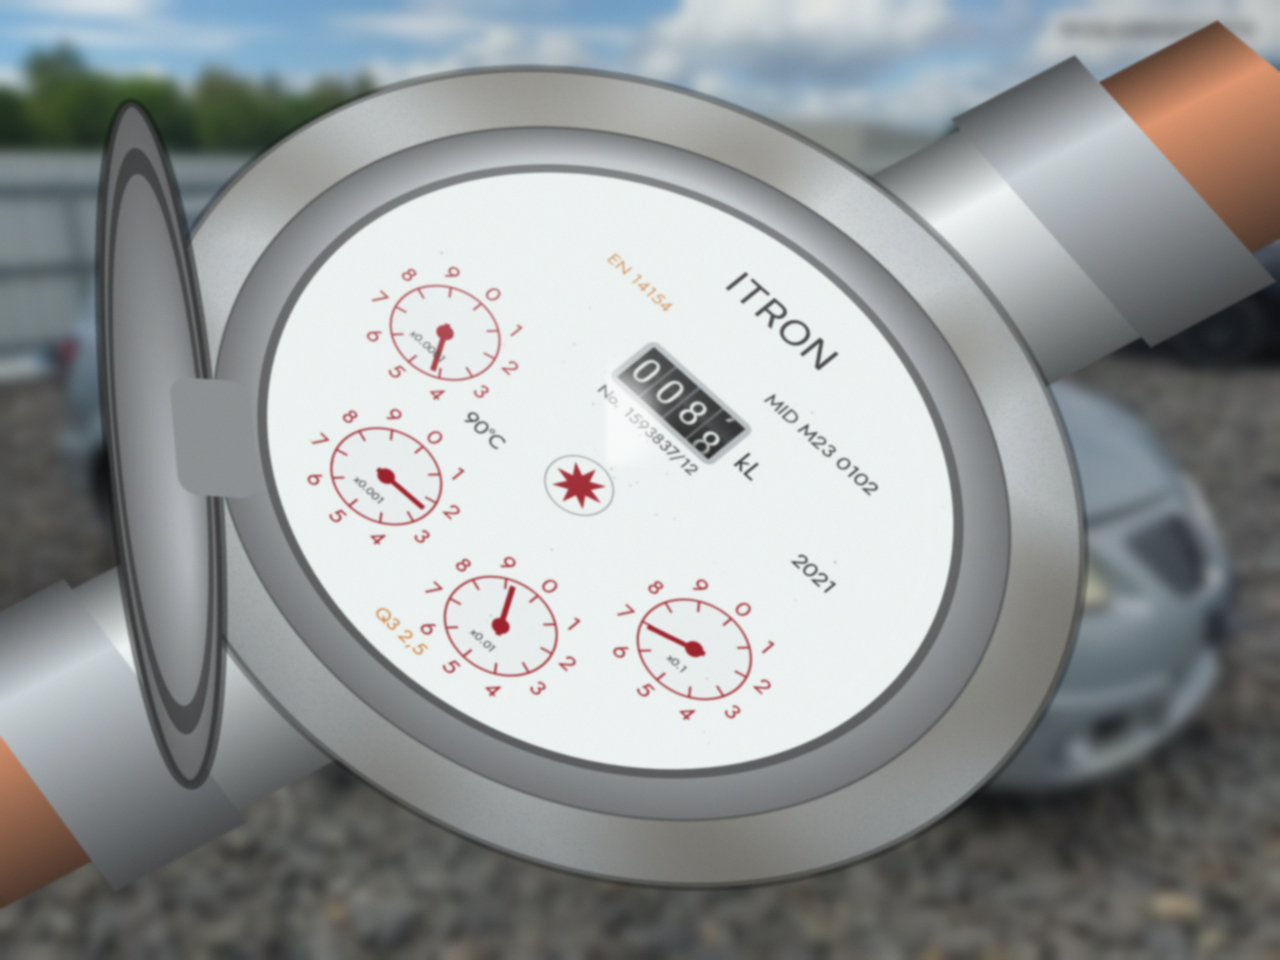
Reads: 87.6924kL
